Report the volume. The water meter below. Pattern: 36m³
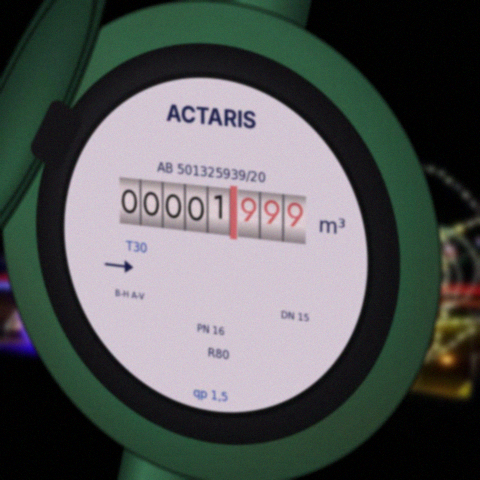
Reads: 1.999m³
